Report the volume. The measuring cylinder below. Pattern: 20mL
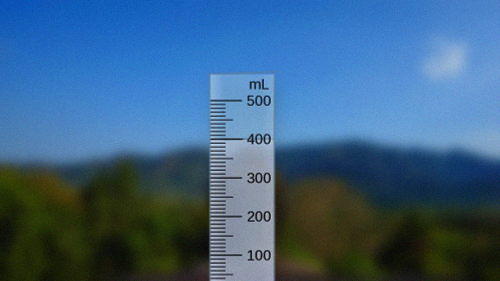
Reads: 400mL
